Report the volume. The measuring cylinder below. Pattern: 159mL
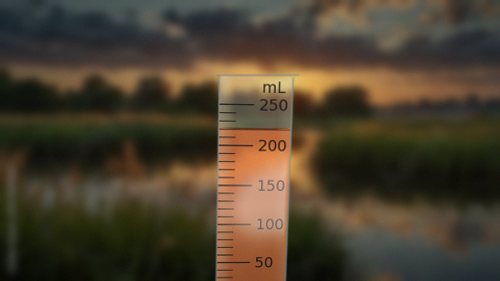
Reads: 220mL
